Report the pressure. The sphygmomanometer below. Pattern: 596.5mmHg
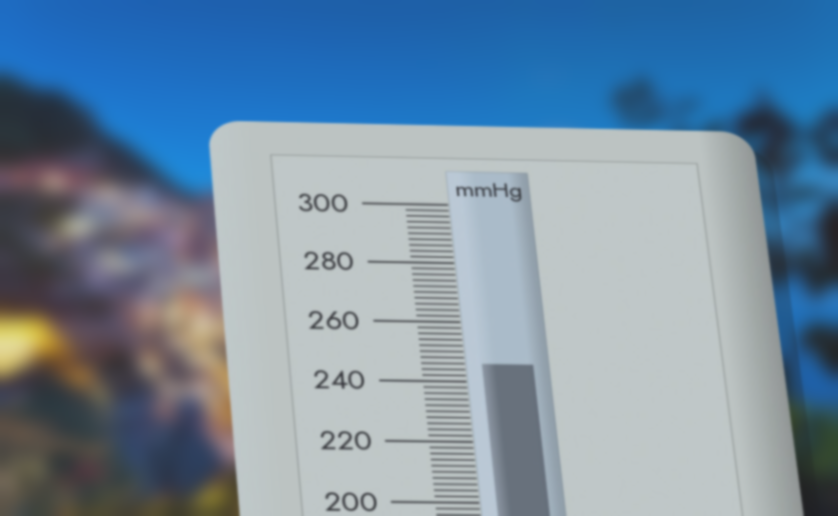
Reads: 246mmHg
